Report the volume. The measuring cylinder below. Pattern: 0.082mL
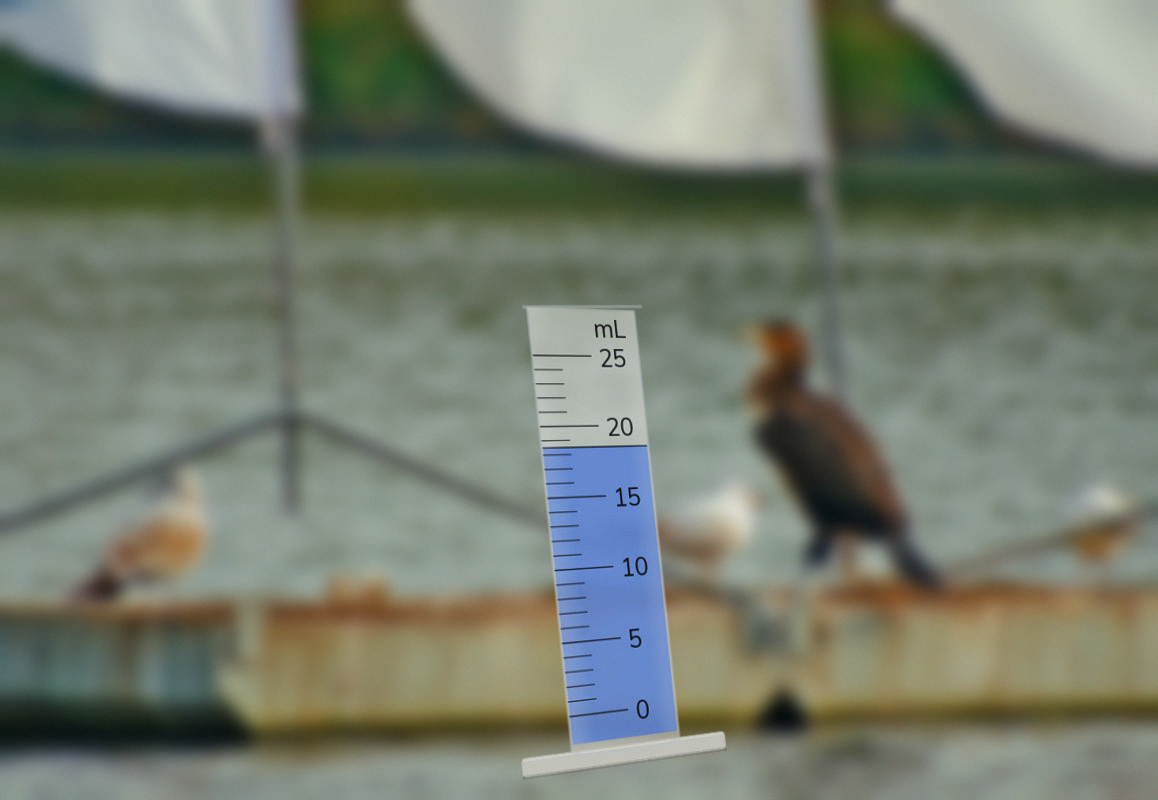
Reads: 18.5mL
